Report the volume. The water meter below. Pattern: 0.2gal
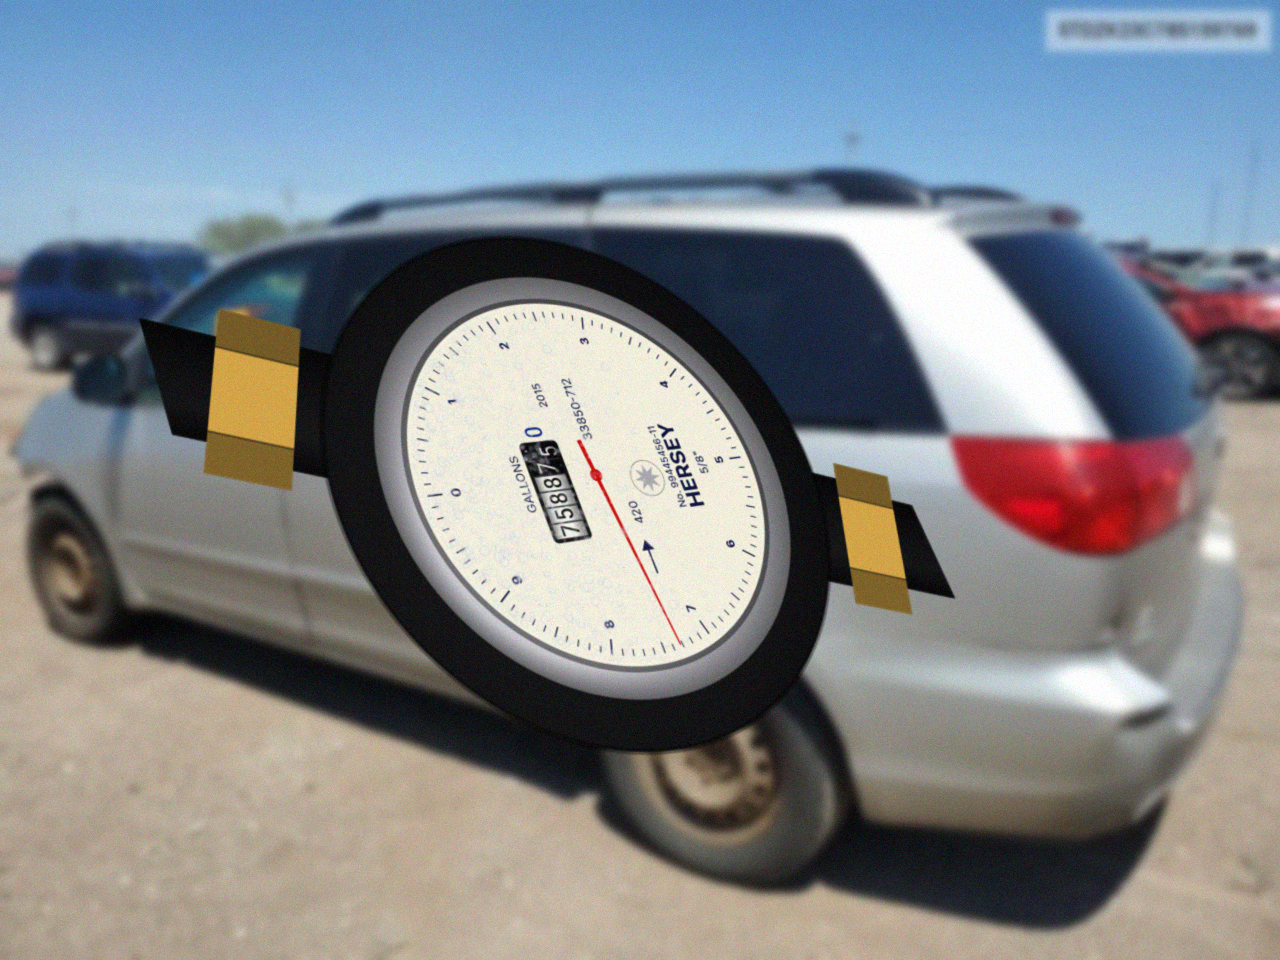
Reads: 7588747.3gal
